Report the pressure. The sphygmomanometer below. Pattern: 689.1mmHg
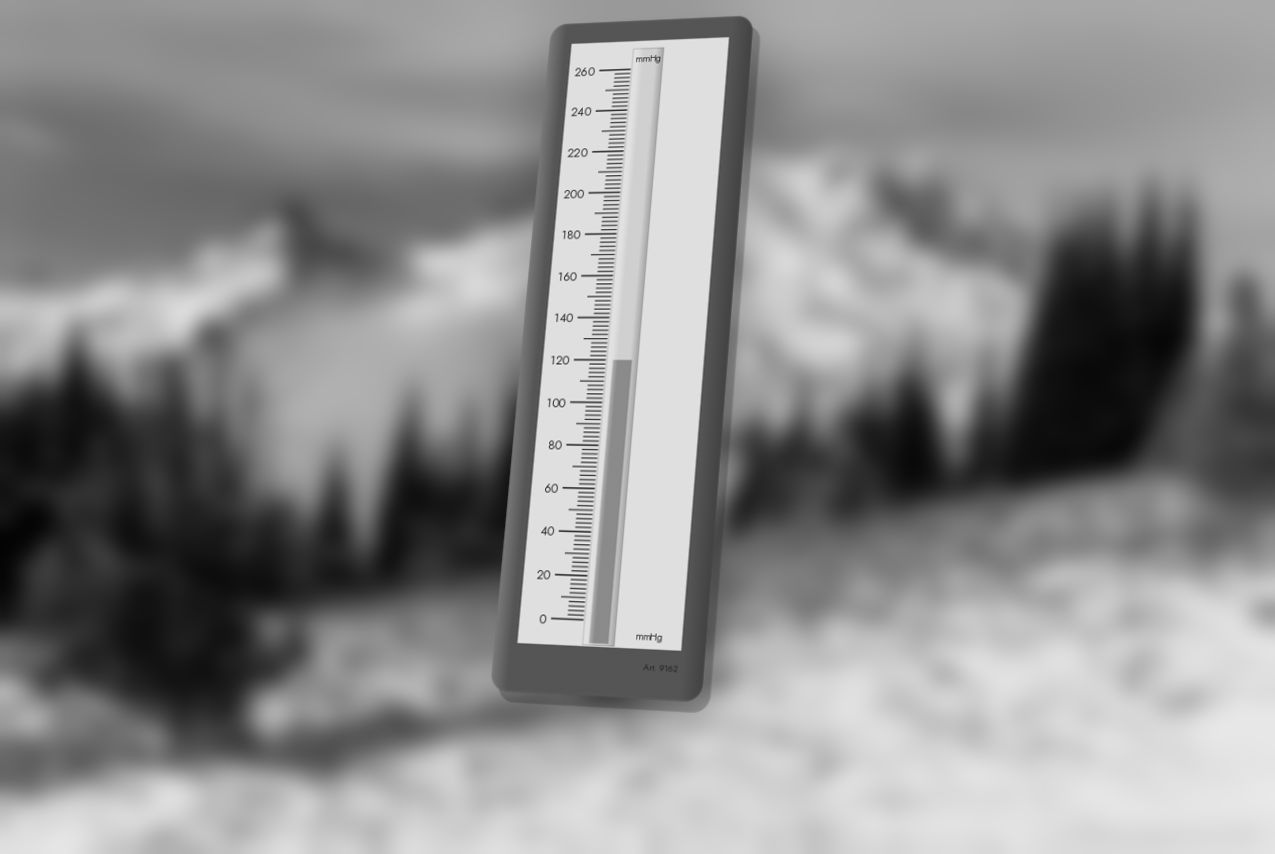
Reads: 120mmHg
